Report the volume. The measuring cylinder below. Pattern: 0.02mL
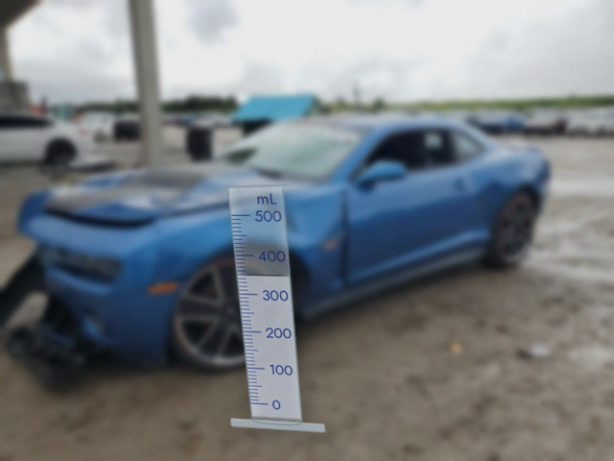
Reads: 350mL
